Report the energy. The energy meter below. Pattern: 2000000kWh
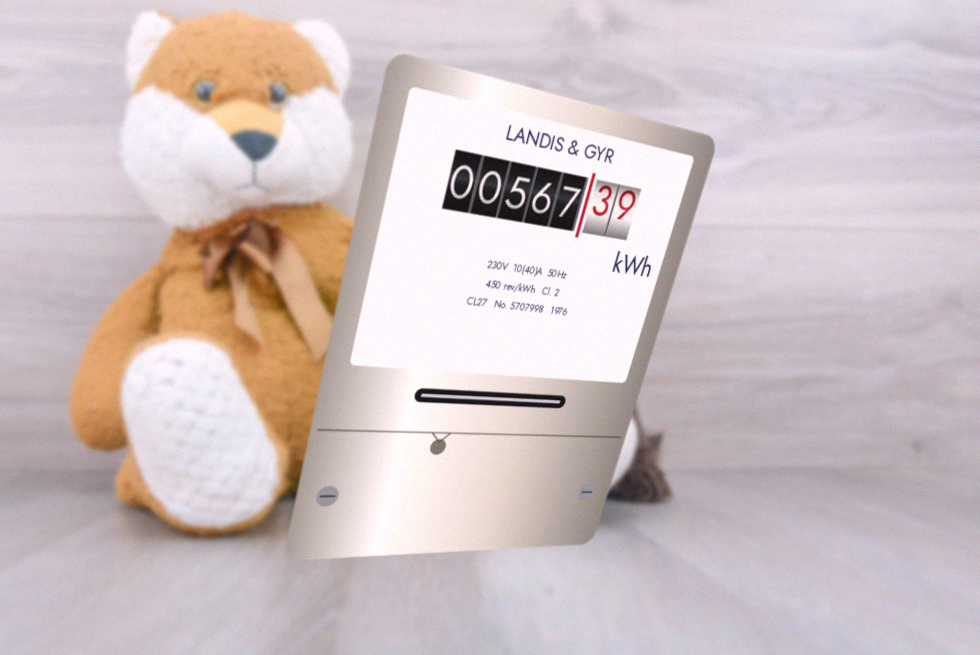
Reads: 567.39kWh
